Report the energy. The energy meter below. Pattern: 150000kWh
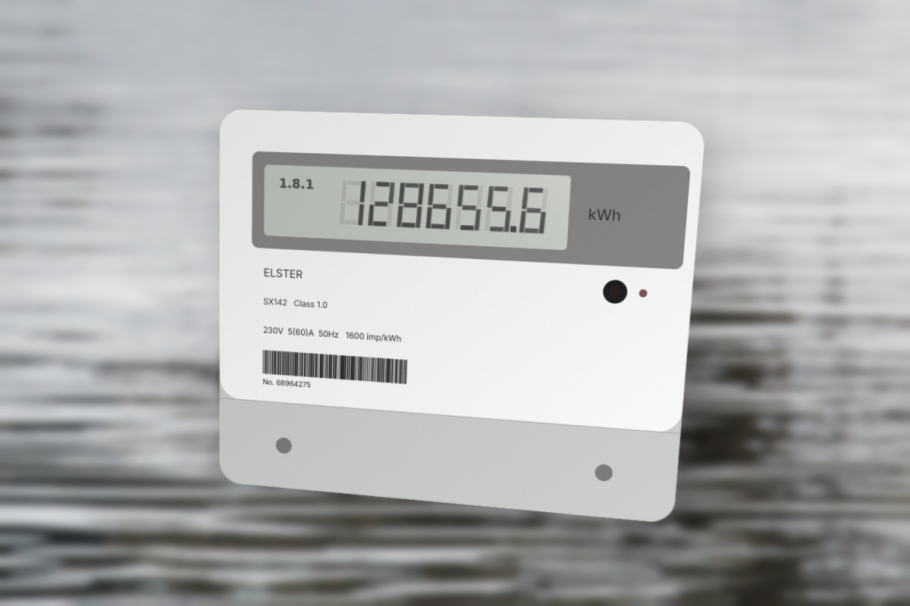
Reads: 128655.6kWh
